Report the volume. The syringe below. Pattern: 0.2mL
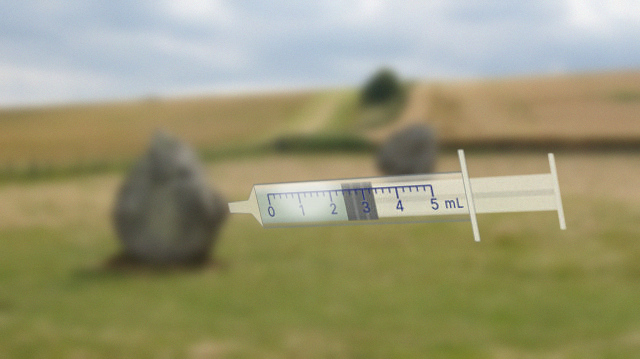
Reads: 2.4mL
